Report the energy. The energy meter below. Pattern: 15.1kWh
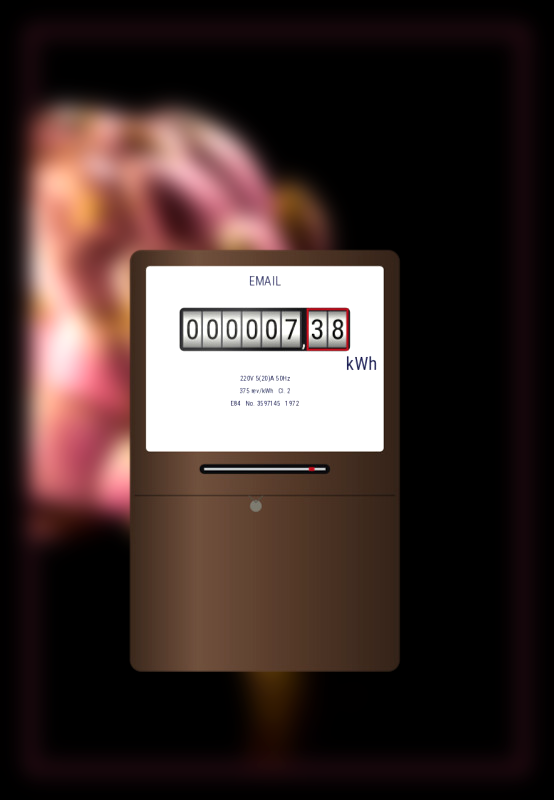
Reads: 7.38kWh
